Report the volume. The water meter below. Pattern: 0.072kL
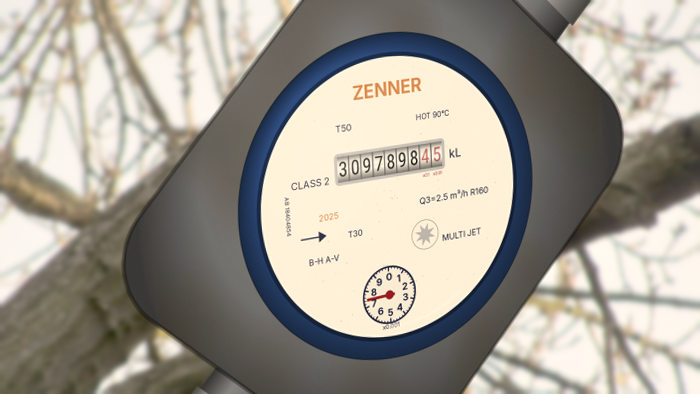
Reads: 3097898.457kL
